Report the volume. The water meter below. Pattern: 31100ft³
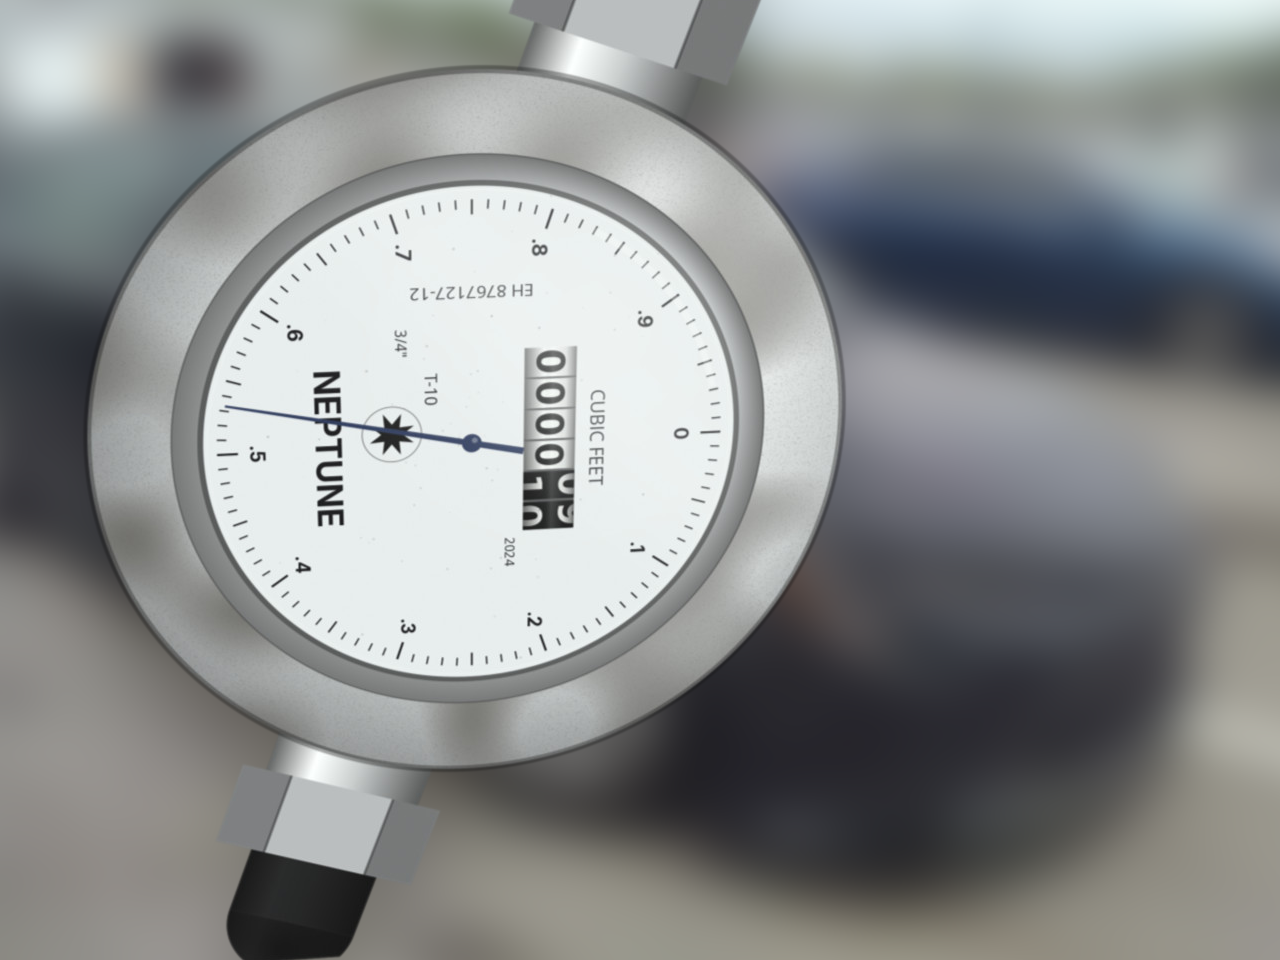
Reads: 9.53ft³
